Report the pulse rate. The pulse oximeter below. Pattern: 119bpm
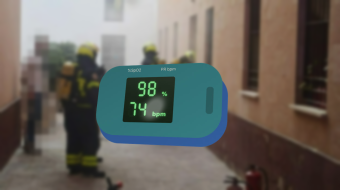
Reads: 74bpm
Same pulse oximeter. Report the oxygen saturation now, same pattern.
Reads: 98%
